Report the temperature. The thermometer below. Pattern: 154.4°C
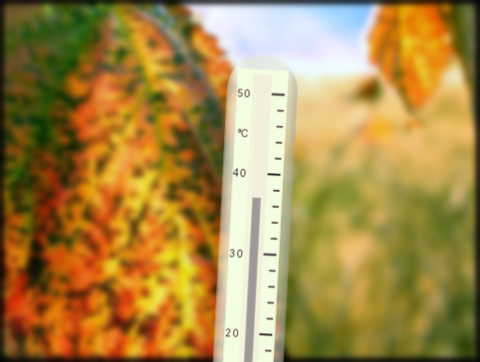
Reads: 37°C
